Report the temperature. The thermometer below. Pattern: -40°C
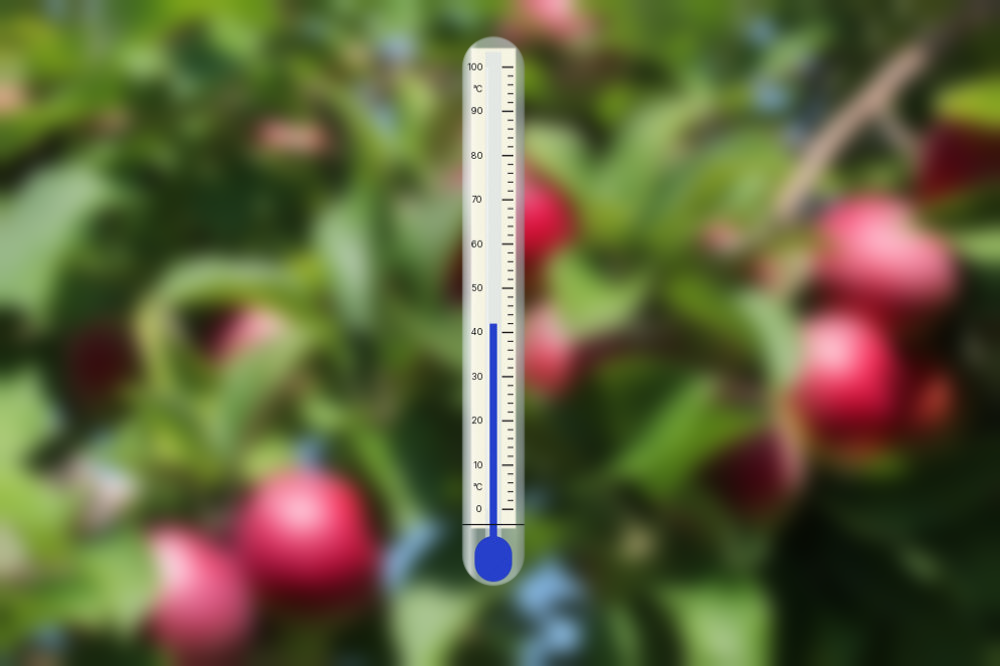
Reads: 42°C
